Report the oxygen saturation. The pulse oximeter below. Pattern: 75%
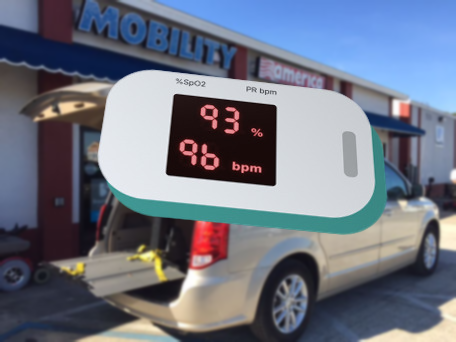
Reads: 93%
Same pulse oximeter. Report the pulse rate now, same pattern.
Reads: 96bpm
